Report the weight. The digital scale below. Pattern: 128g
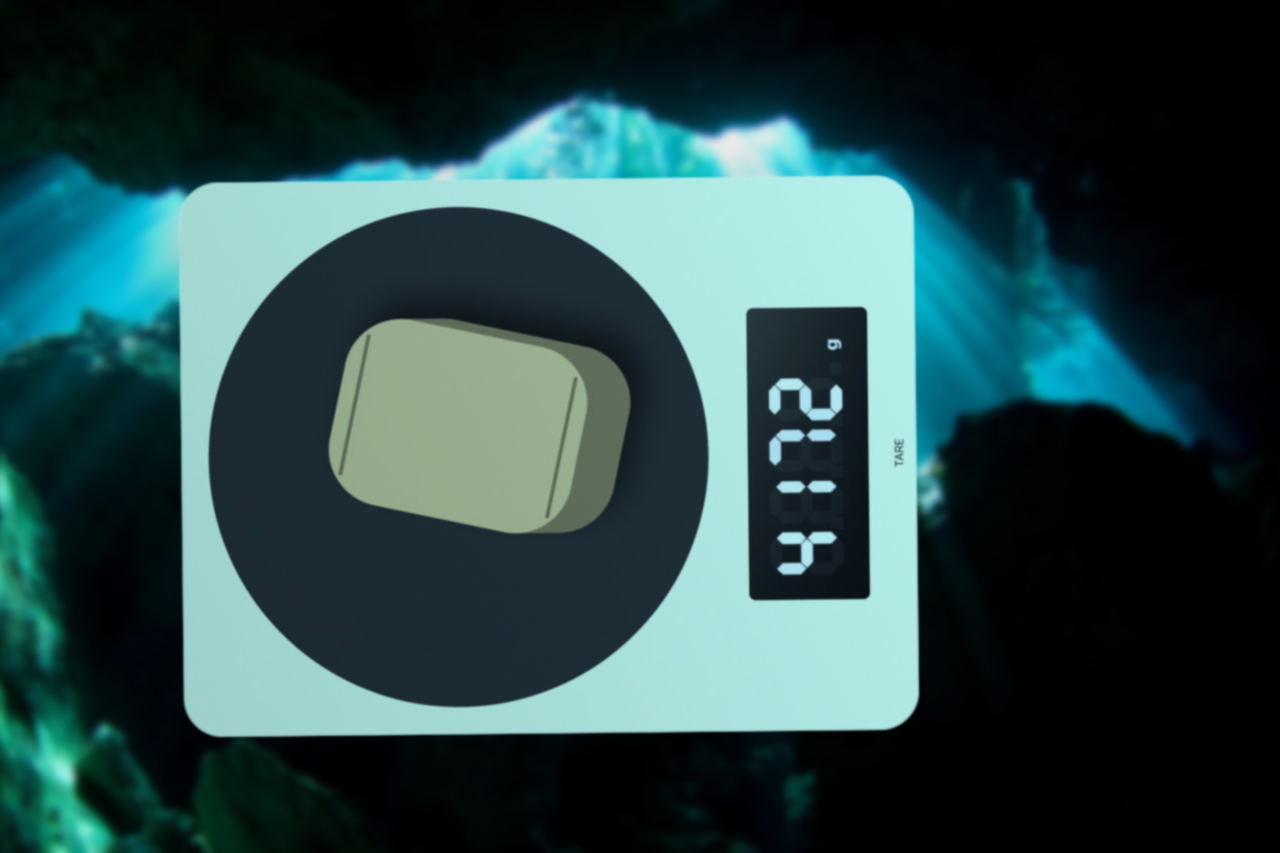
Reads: 4172g
